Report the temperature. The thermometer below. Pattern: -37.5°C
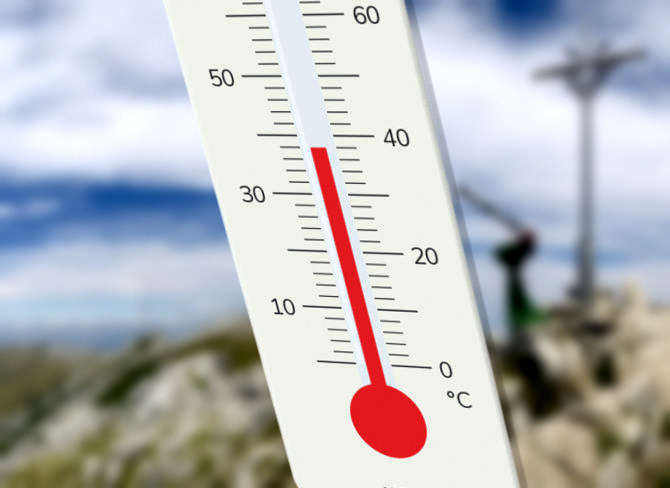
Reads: 38°C
